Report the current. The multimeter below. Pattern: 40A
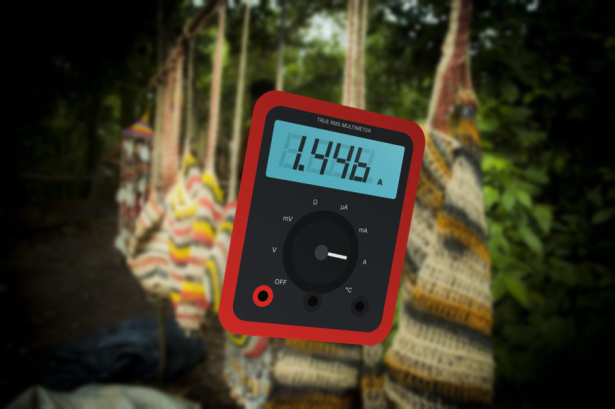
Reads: 1.446A
